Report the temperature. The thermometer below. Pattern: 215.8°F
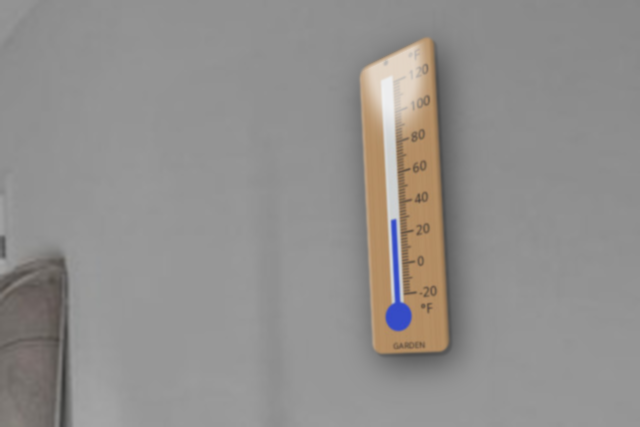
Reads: 30°F
